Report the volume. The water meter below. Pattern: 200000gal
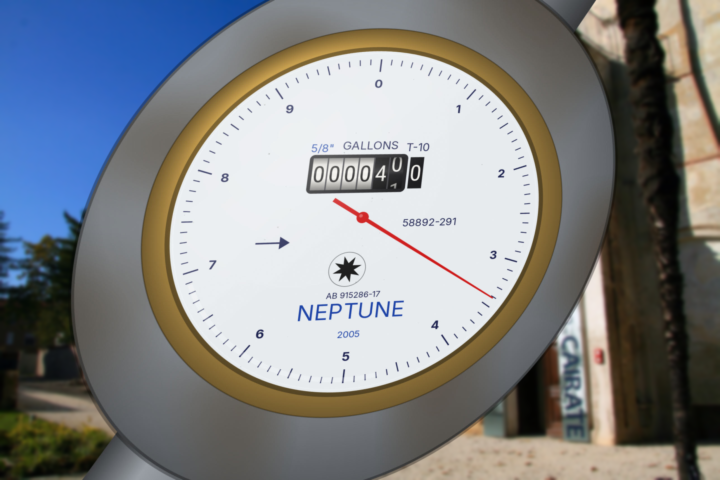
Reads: 403.4gal
